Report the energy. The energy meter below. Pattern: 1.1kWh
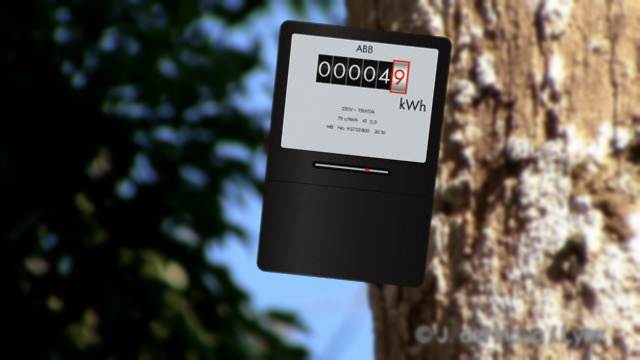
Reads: 4.9kWh
